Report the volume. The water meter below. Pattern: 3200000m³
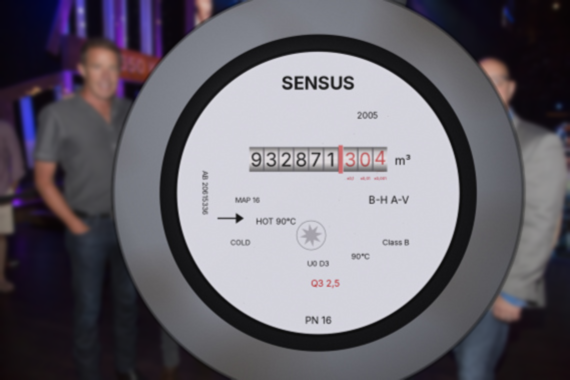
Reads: 932871.304m³
